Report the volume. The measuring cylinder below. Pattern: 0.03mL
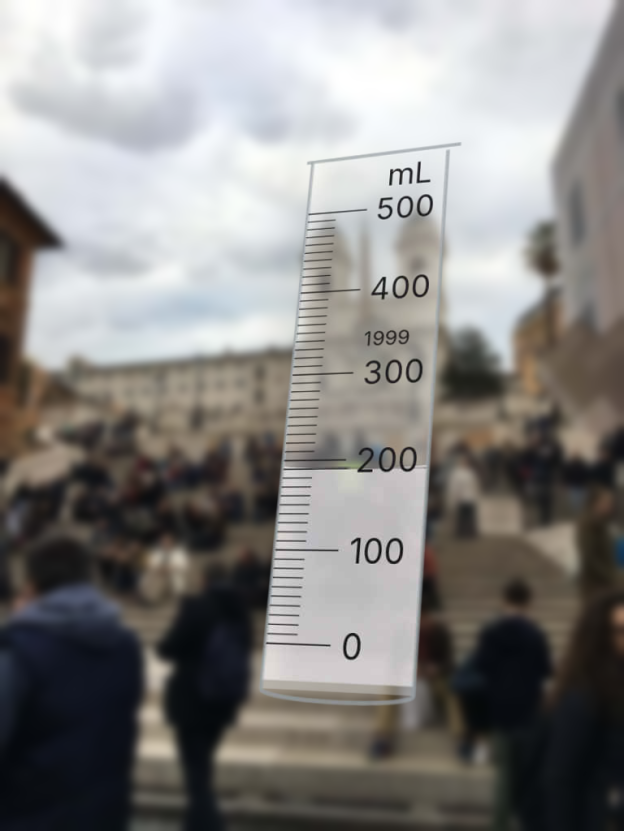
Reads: 190mL
